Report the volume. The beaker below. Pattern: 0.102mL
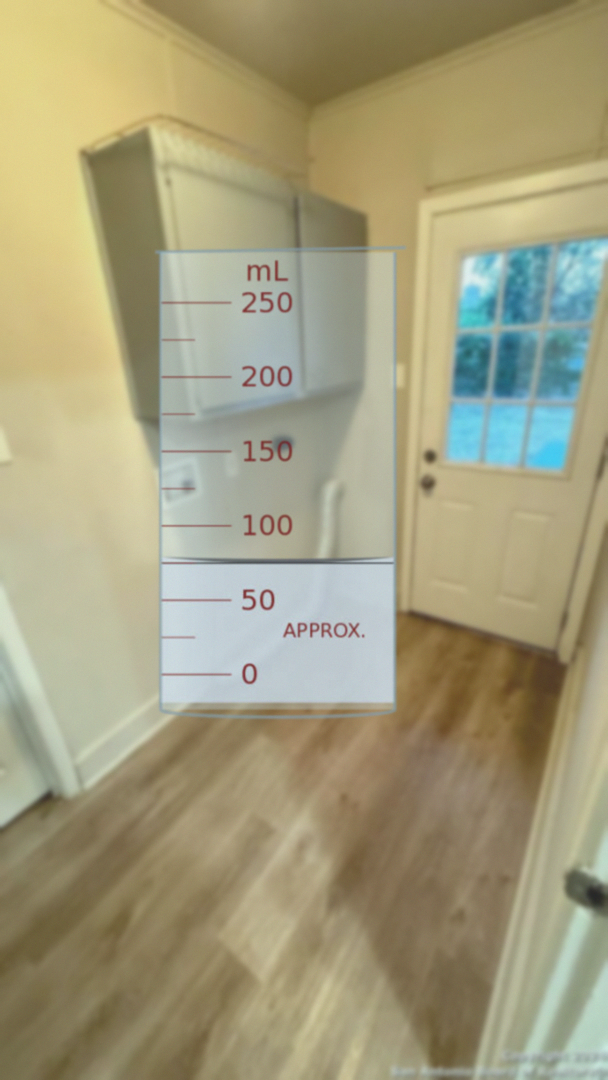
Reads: 75mL
